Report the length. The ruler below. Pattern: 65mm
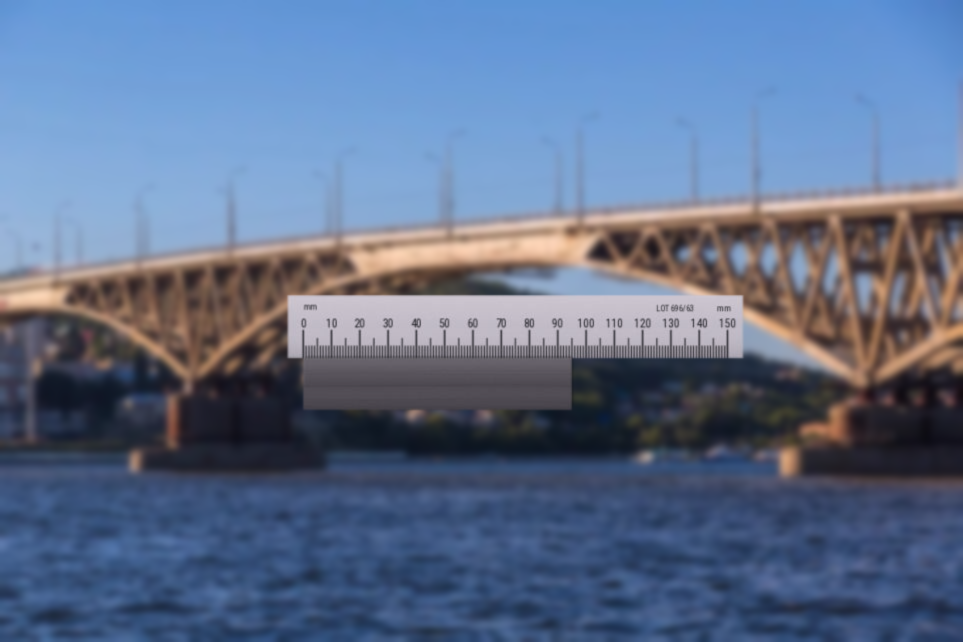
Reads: 95mm
